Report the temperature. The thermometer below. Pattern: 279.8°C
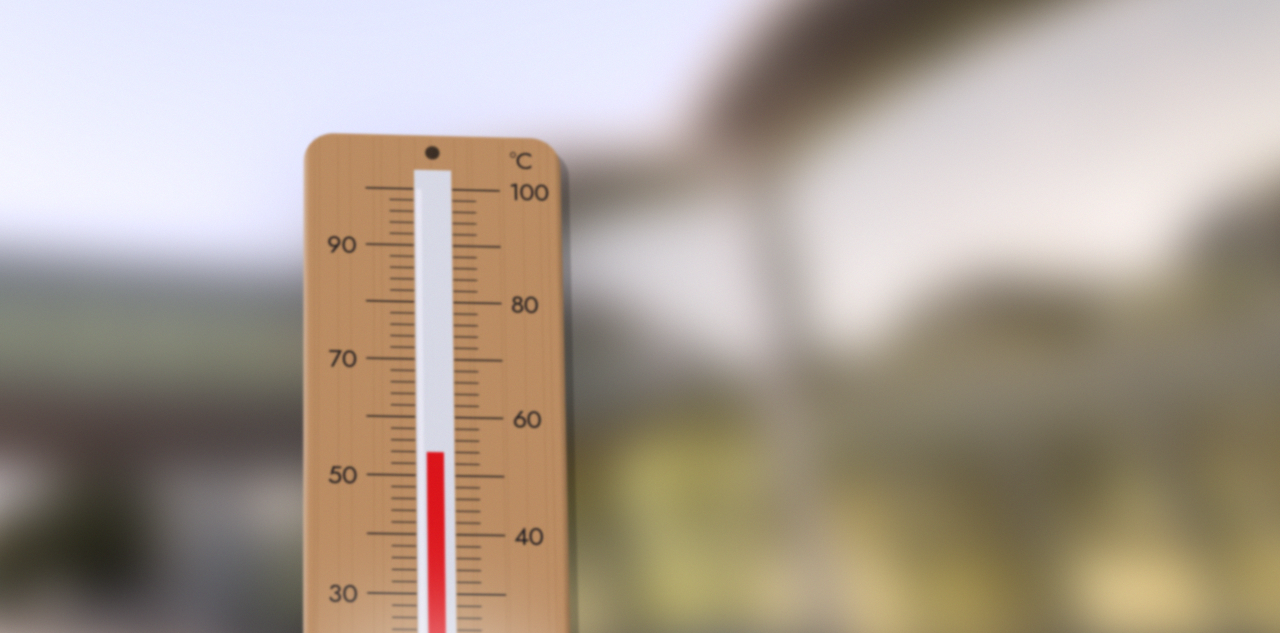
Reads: 54°C
